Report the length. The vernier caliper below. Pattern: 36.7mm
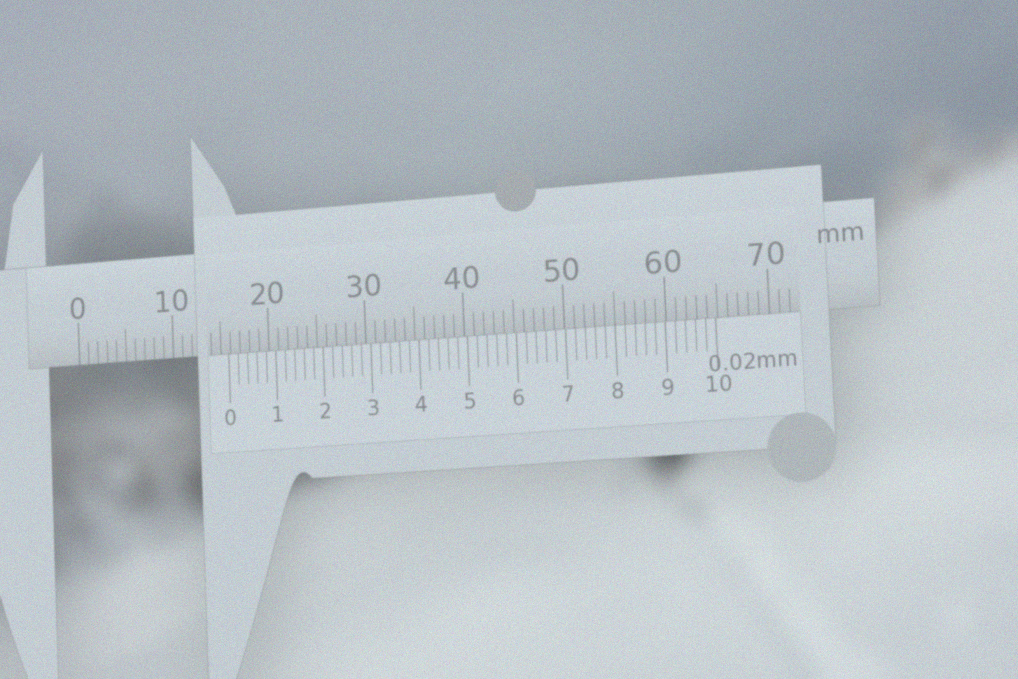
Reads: 15.8mm
